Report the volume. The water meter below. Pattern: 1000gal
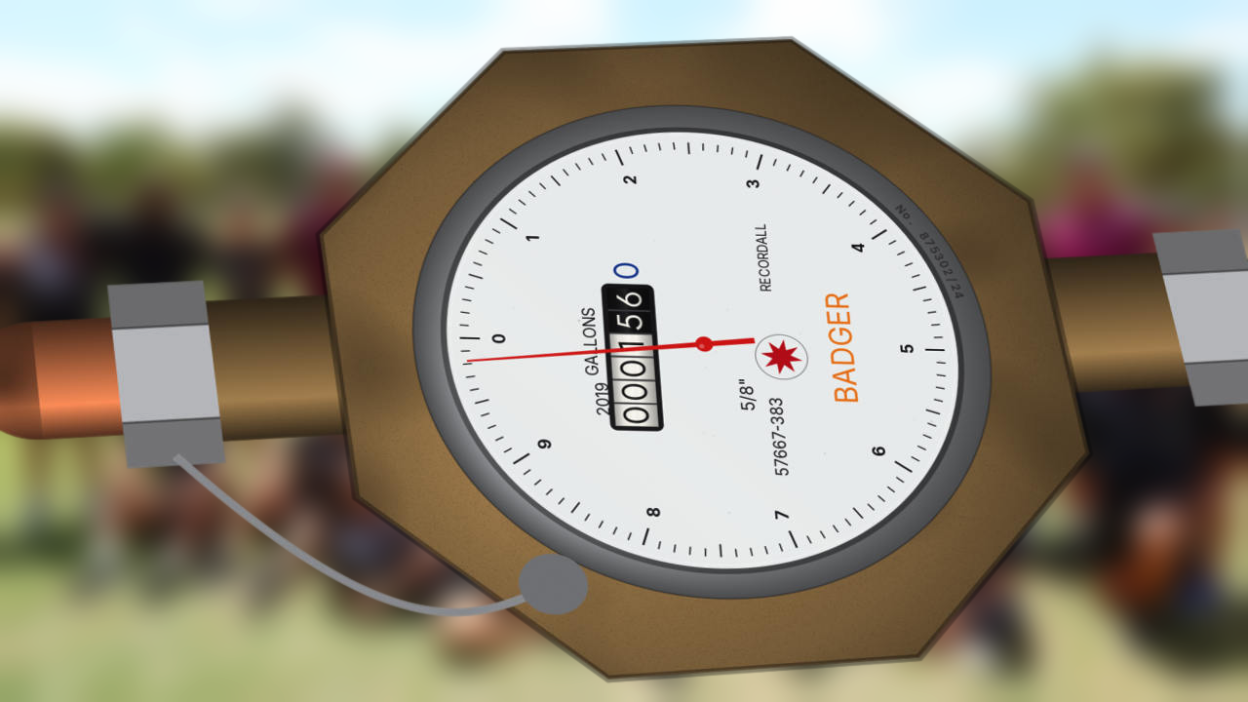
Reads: 1559.8gal
